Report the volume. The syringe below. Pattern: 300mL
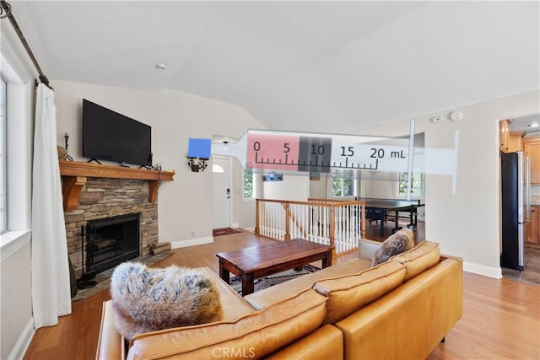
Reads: 7mL
